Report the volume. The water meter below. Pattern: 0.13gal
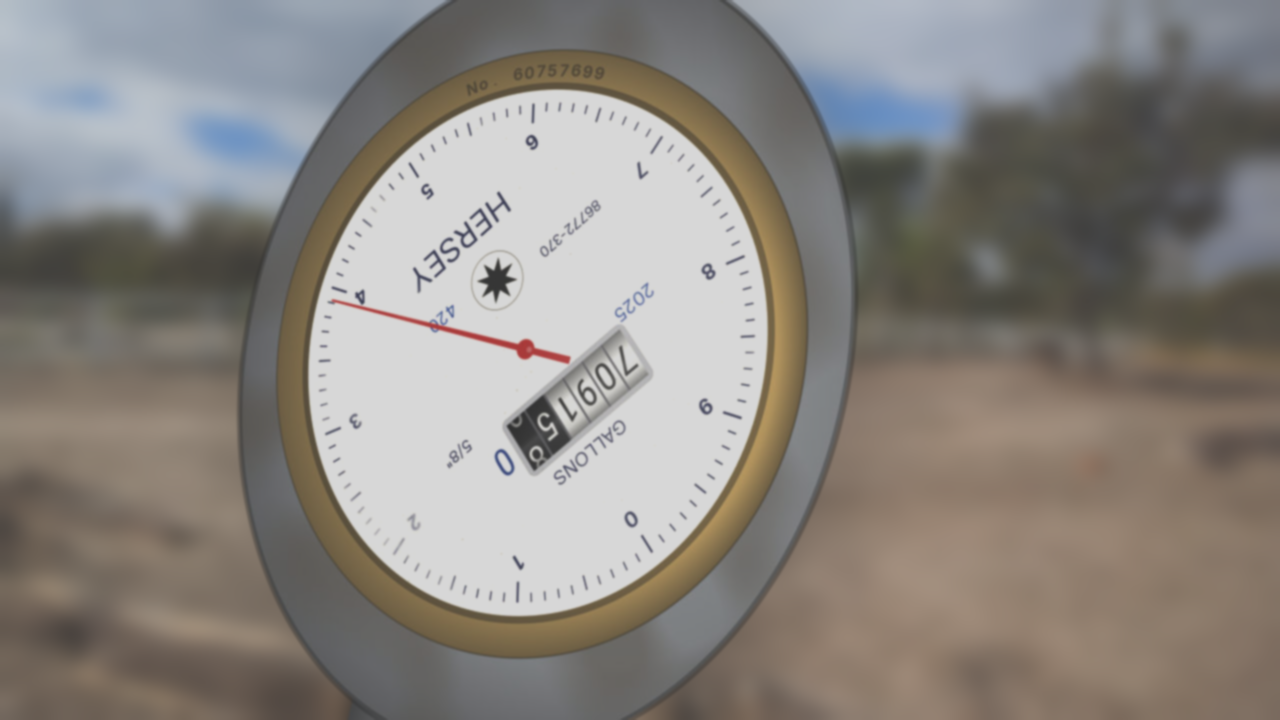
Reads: 7091583.9gal
